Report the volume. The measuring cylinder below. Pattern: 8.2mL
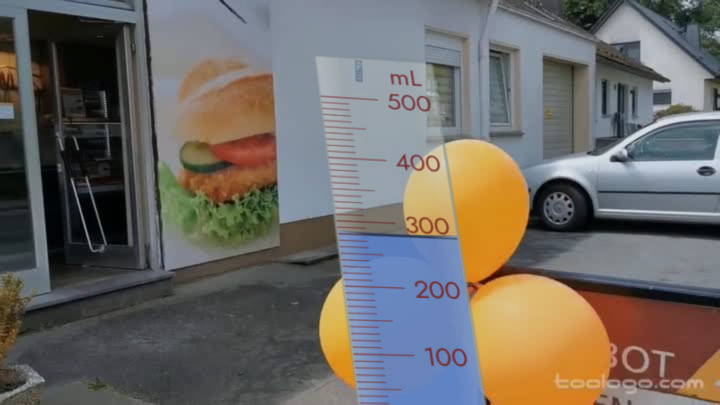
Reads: 280mL
